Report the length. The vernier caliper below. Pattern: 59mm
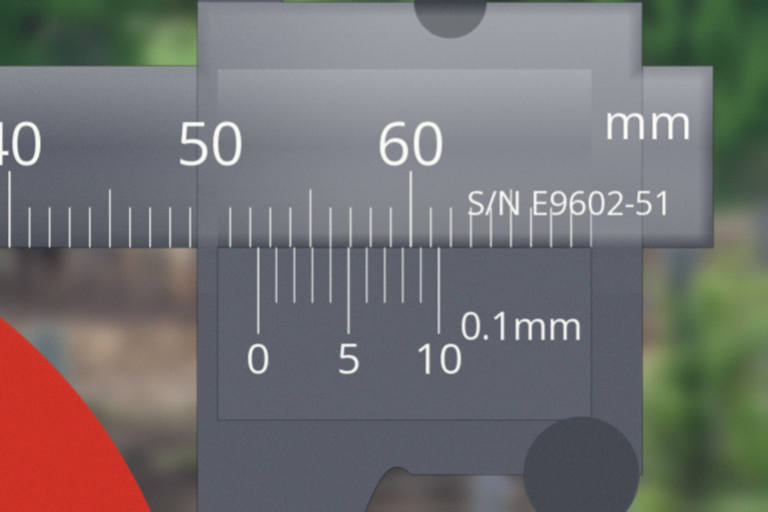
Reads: 52.4mm
